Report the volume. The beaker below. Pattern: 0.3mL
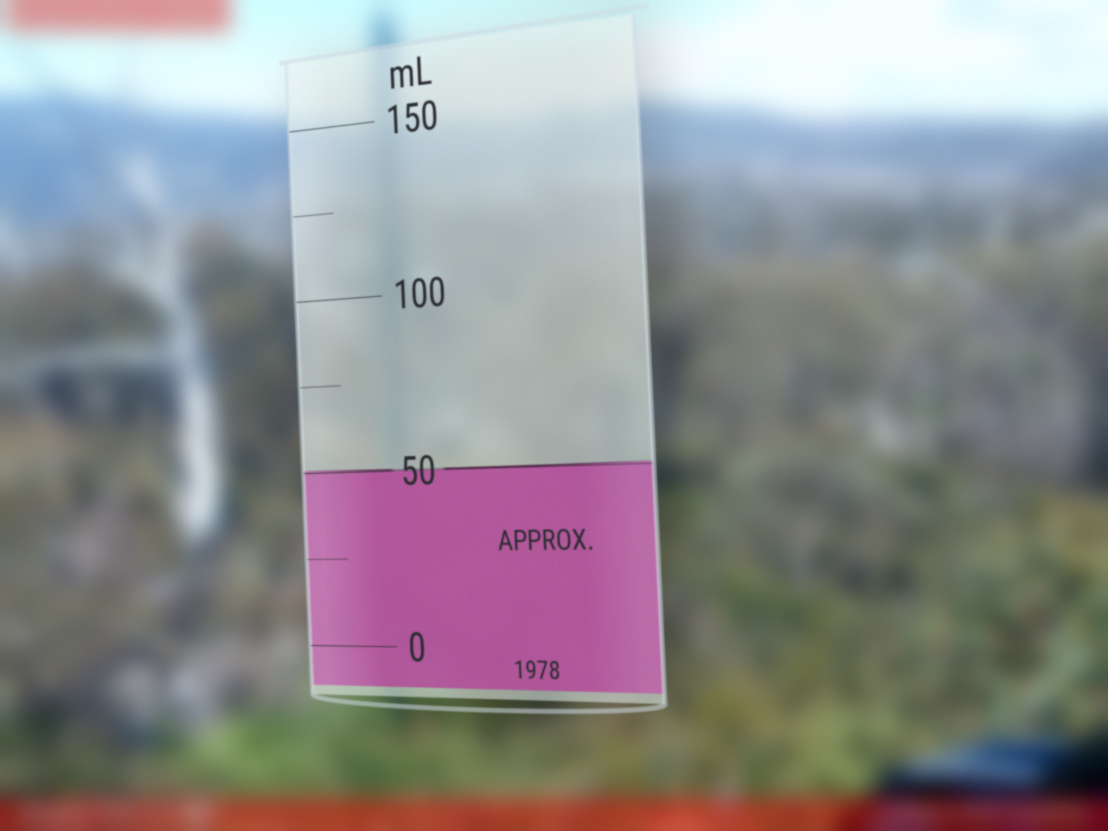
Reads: 50mL
